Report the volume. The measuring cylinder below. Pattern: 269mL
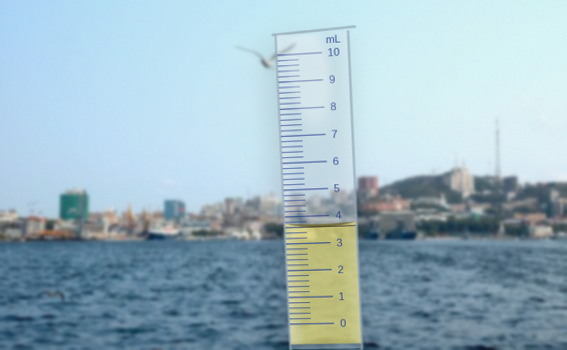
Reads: 3.6mL
